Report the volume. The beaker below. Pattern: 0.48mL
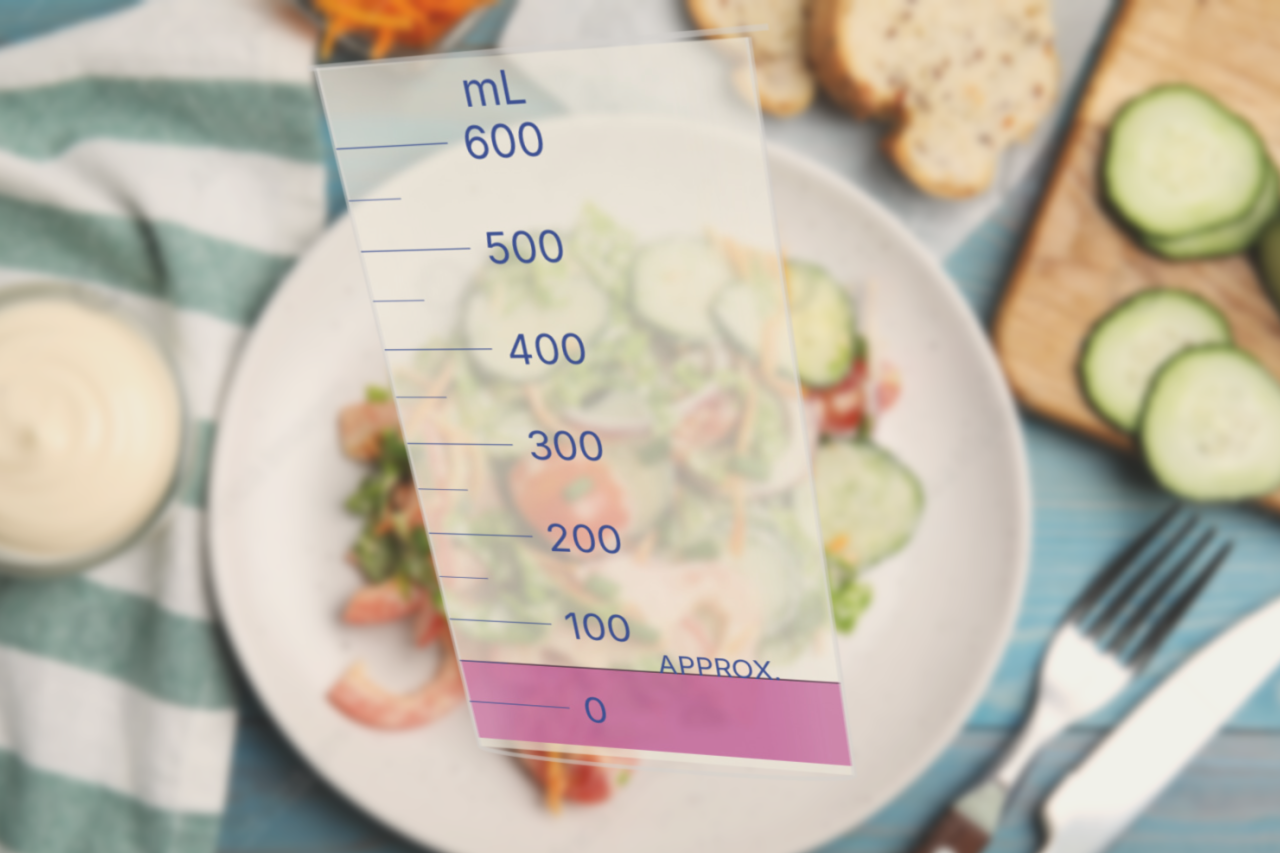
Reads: 50mL
